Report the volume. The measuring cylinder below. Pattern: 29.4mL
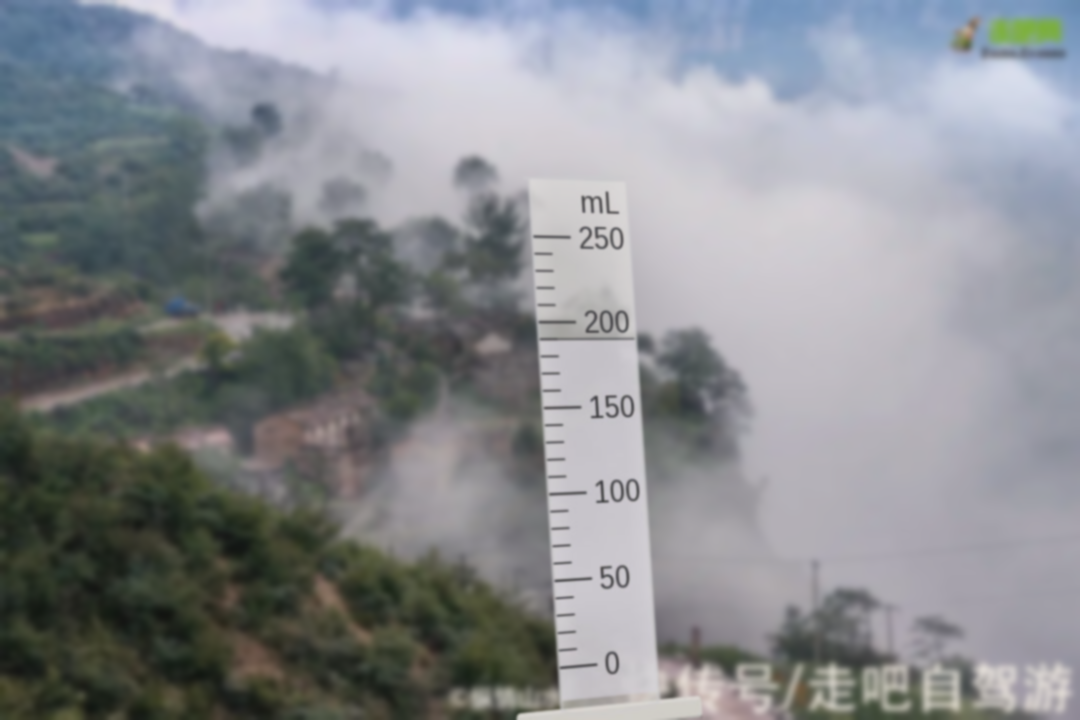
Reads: 190mL
